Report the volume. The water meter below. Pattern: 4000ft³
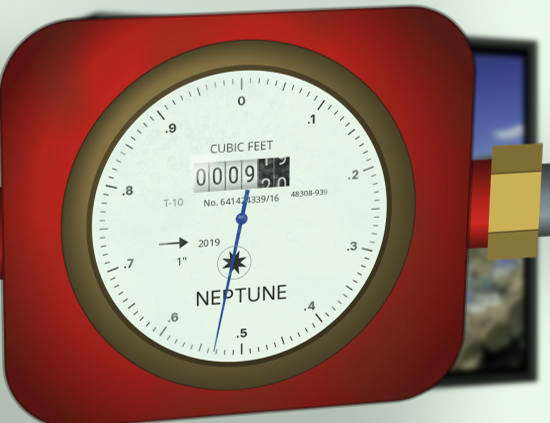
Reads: 919.53ft³
